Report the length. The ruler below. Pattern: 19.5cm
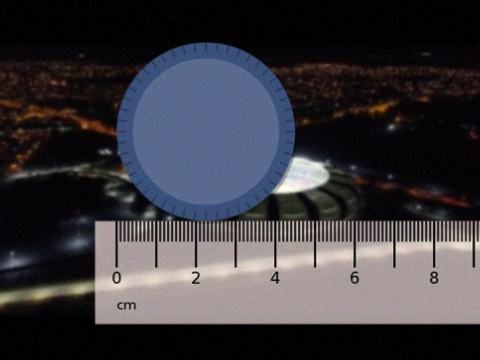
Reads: 4.5cm
